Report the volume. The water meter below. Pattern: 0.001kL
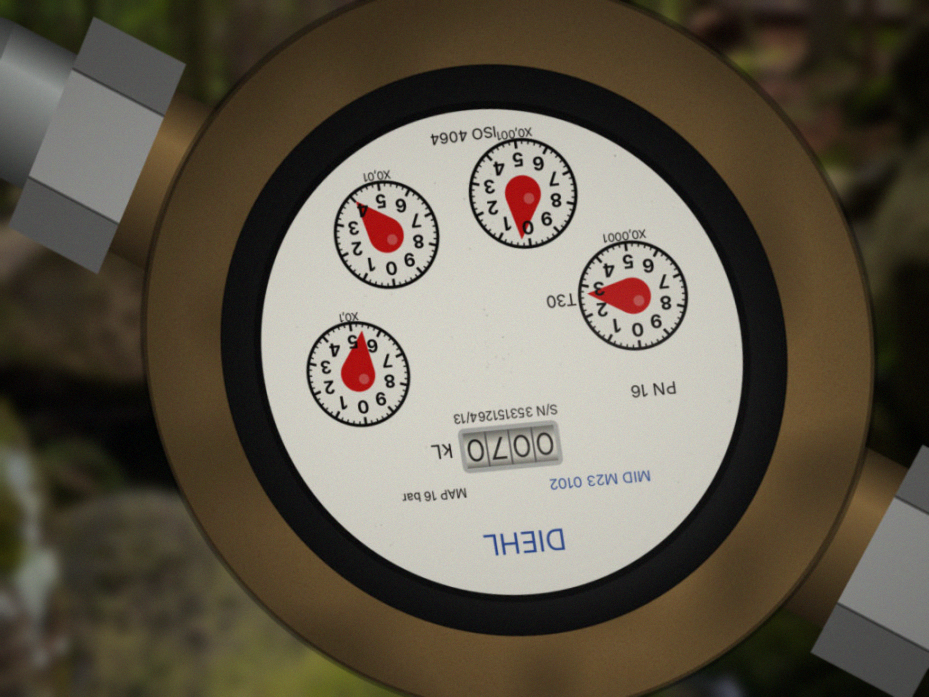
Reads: 70.5402kL
